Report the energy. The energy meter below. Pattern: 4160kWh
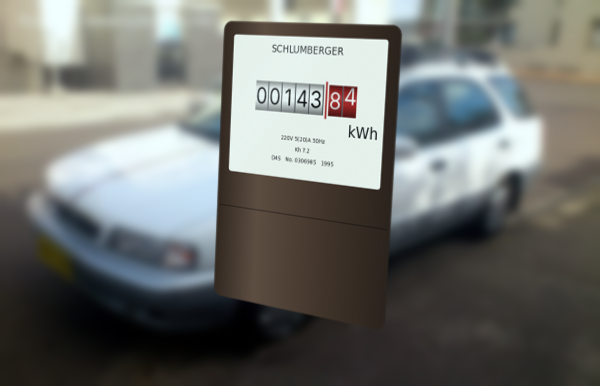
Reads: 143.84kWh
